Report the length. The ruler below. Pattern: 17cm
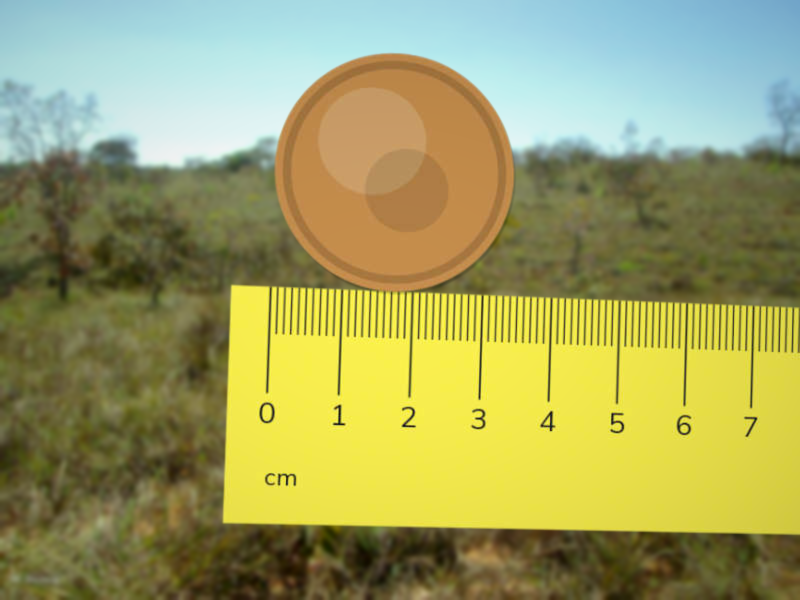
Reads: 3.4cm
